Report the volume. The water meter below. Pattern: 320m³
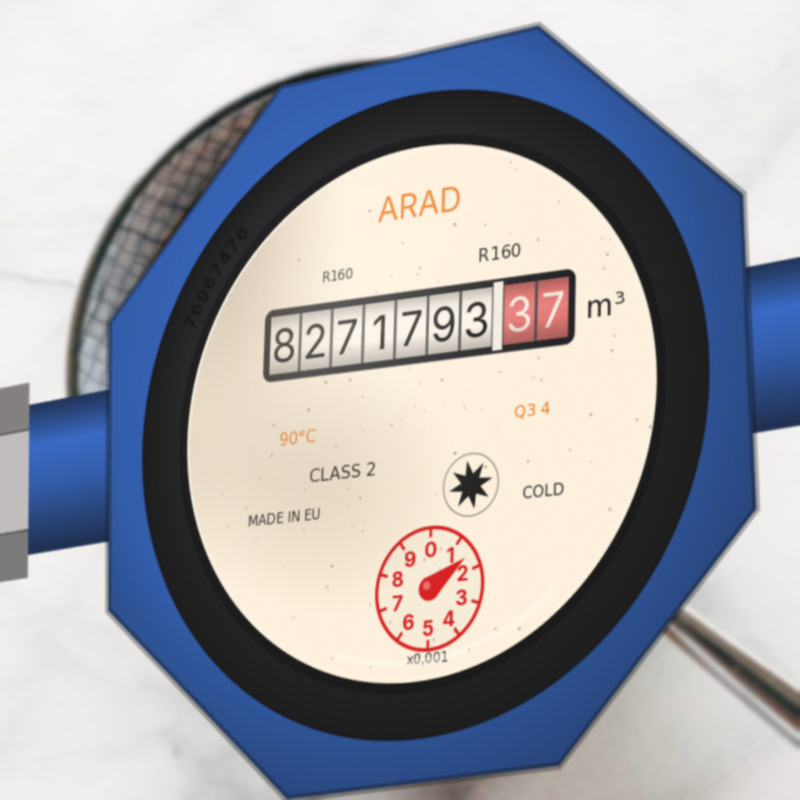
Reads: 8271793.371m³
